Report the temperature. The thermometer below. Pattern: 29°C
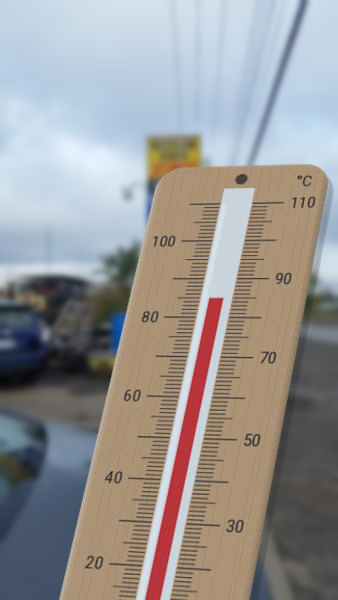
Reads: 85°C
